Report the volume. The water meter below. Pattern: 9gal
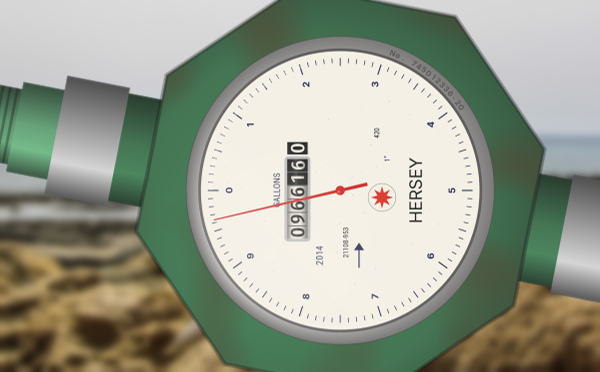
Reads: 966159.6gal
